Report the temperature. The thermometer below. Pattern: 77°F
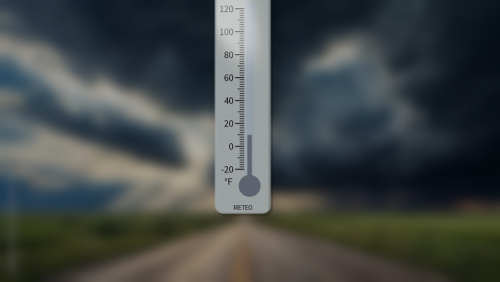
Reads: 10°F
